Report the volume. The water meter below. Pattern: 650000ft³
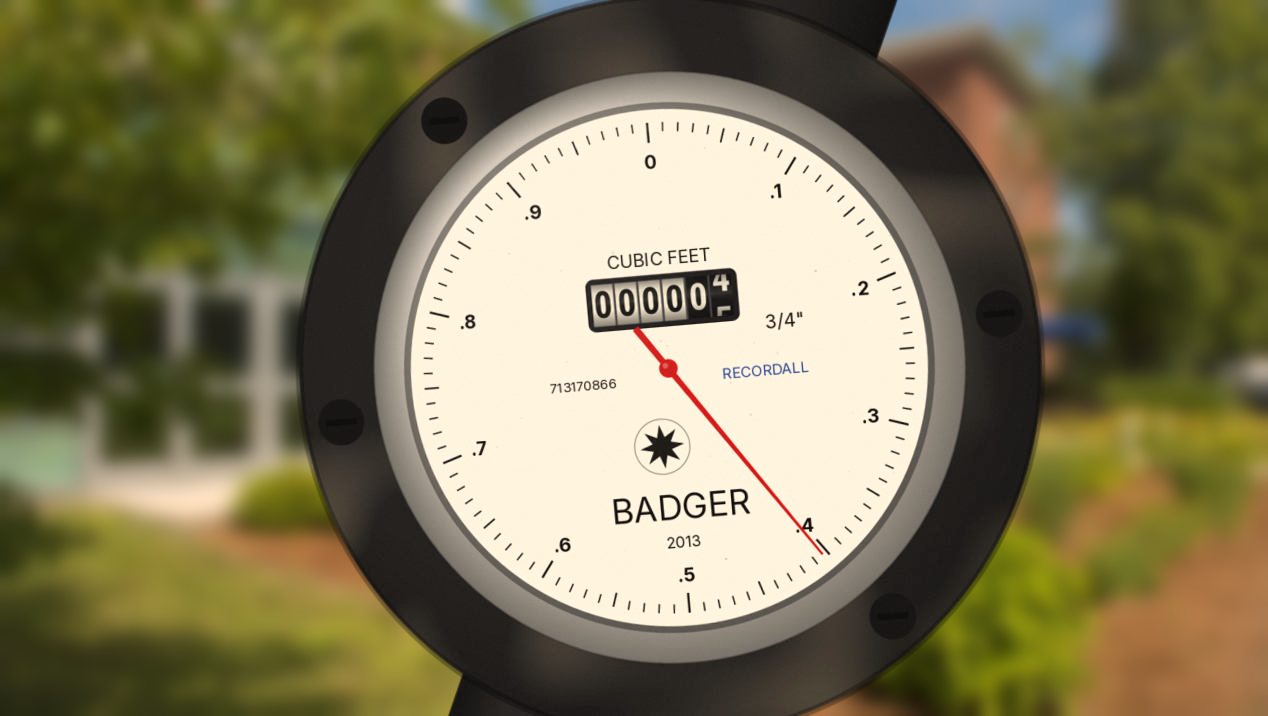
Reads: 4.40ft³
